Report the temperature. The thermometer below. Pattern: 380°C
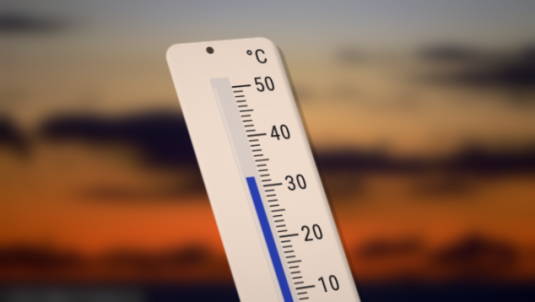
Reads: 32°C
